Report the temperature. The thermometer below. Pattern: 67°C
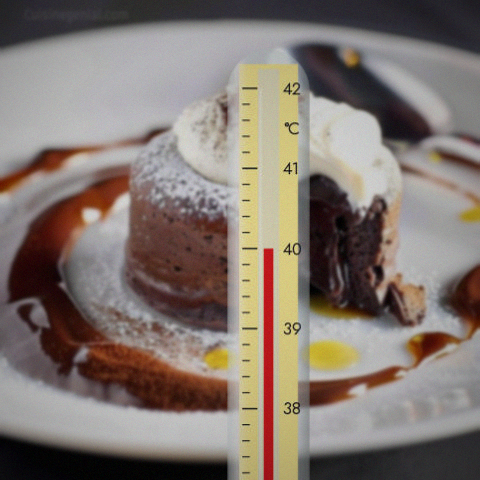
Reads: 40°C
